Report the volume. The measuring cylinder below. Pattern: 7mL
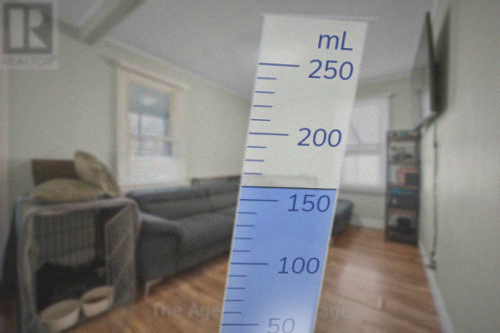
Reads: 160mL
